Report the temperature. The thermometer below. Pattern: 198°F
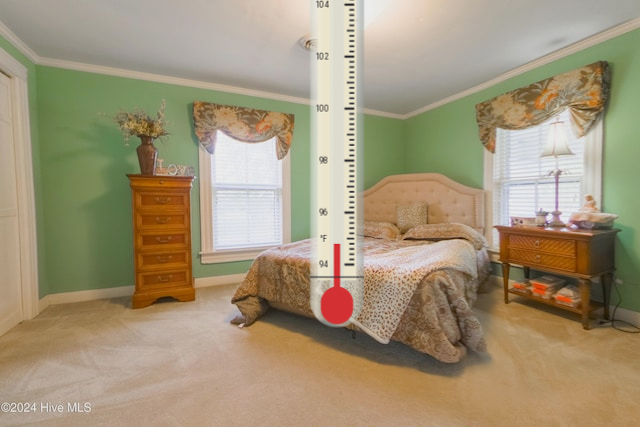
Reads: 94.8°F
